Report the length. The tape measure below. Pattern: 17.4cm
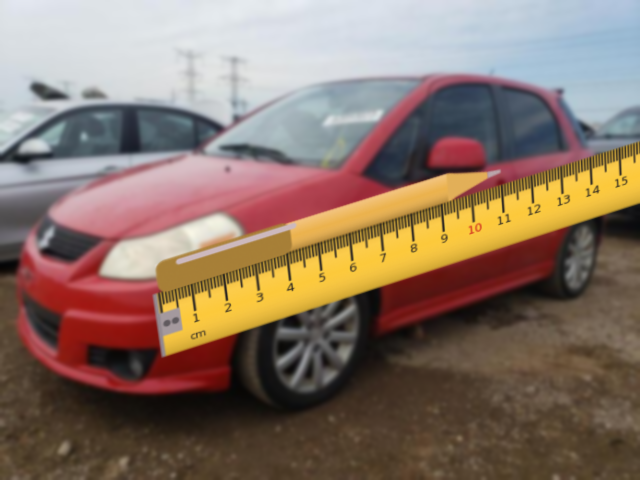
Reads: 11cm
